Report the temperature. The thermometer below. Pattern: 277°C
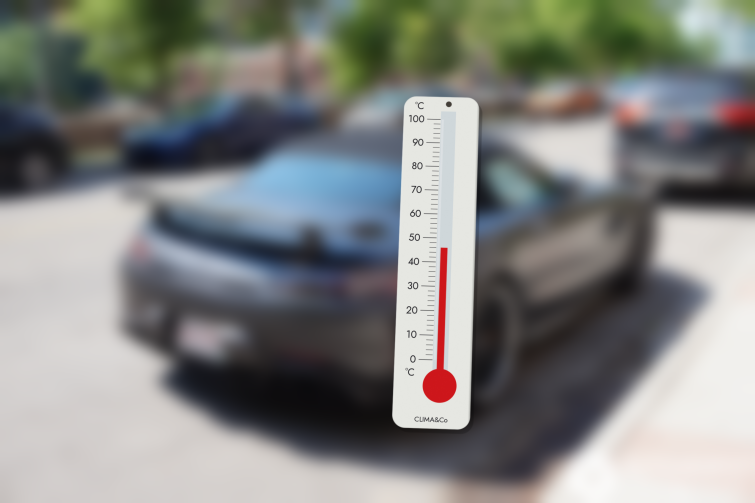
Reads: 46°C
